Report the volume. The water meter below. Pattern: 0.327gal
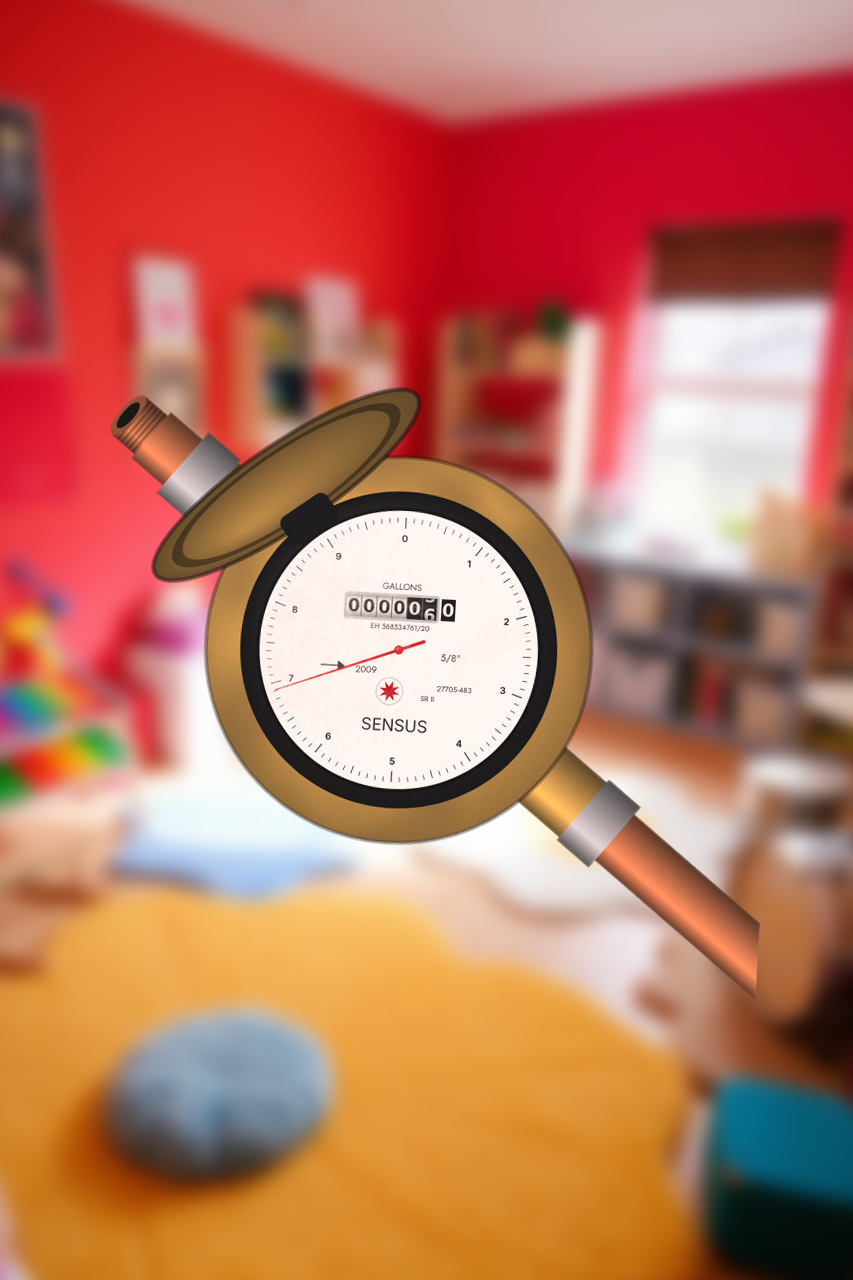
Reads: 56.9gal
